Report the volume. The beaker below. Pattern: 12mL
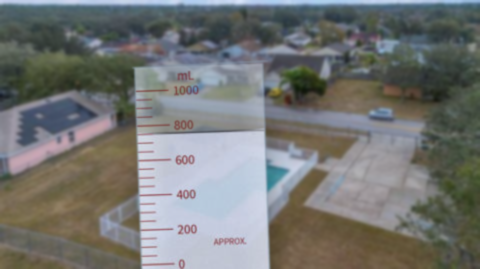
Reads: 750mL
